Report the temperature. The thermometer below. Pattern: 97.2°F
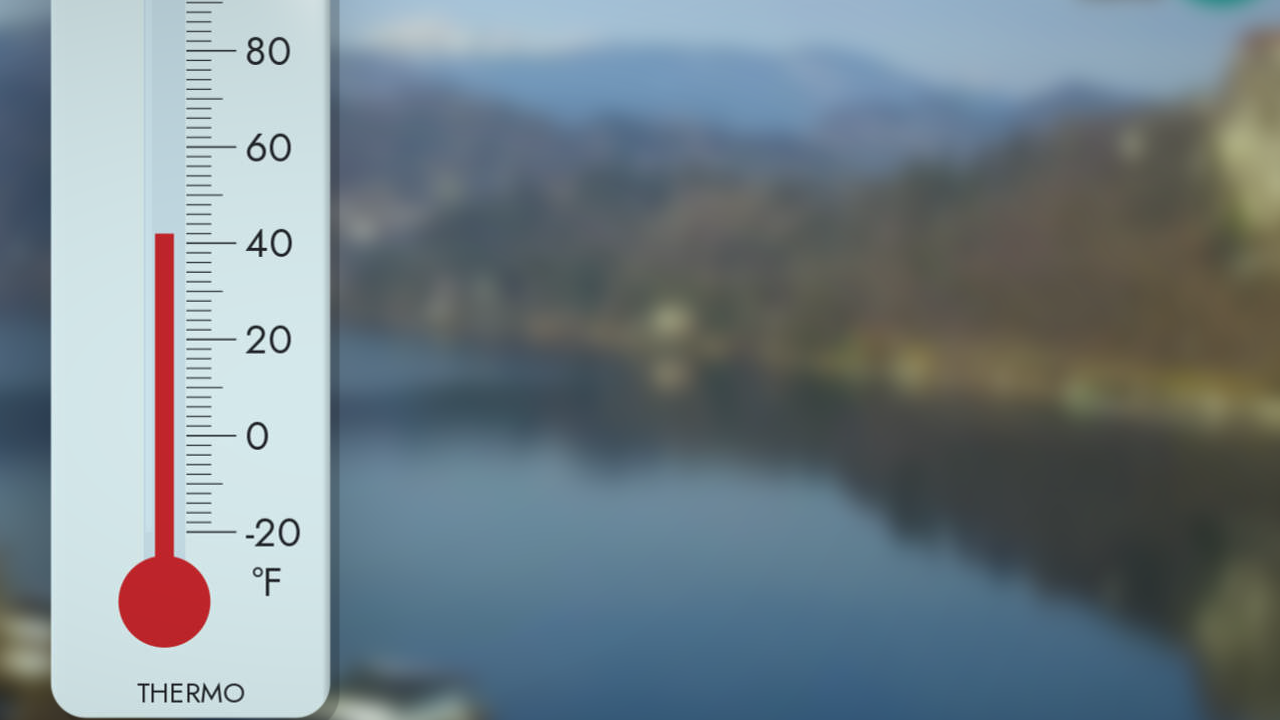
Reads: 42°F
